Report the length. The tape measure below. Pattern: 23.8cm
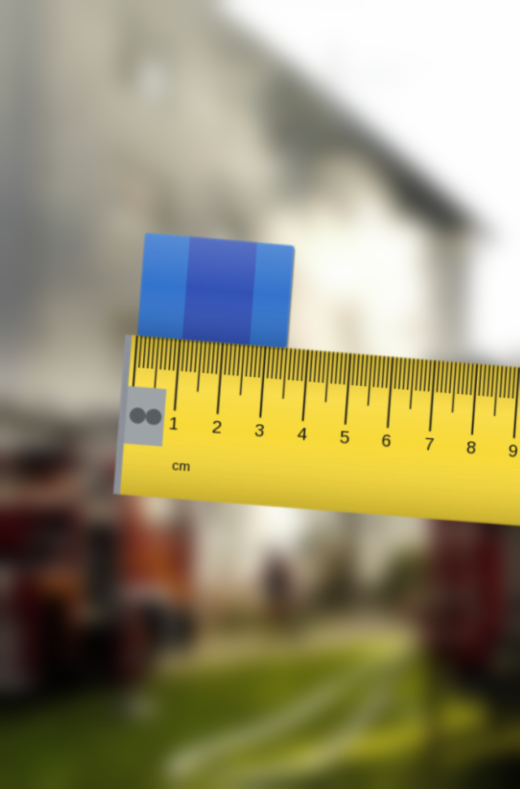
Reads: 3.5cm
